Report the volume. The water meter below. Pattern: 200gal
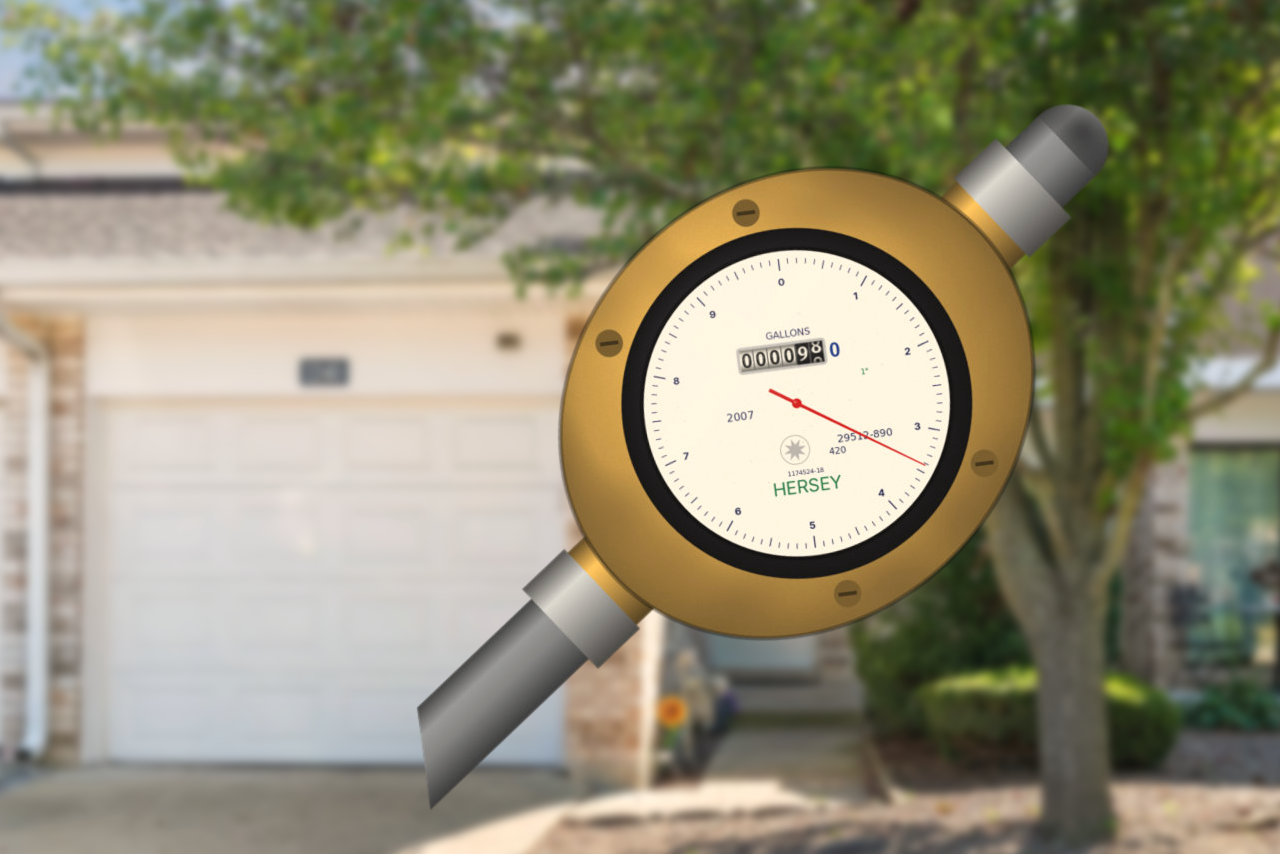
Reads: 983.4gal
